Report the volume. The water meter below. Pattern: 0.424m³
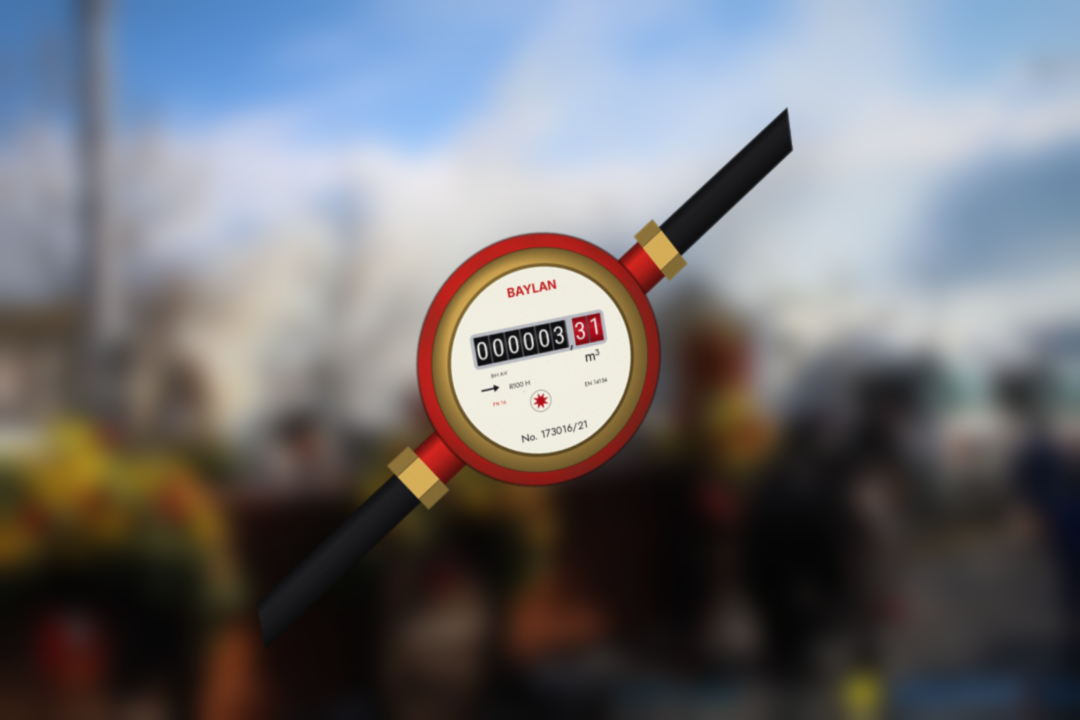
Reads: 3.31m³
